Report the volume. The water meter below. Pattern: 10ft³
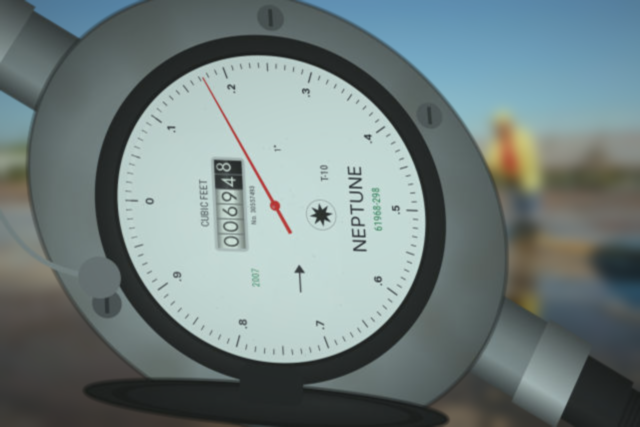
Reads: 6948.17ft³
